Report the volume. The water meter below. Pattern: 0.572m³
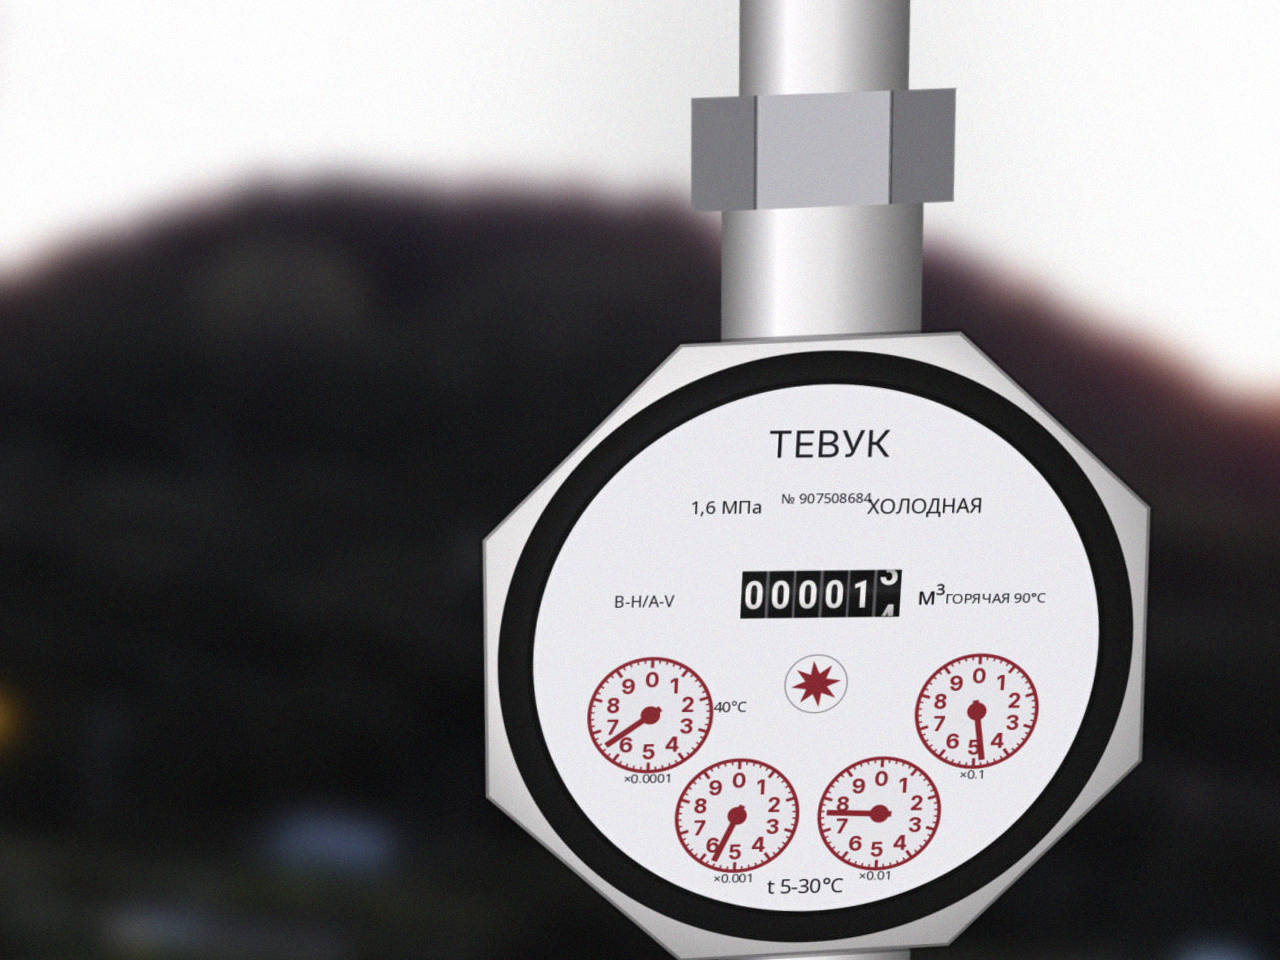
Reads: 13.4756m³
